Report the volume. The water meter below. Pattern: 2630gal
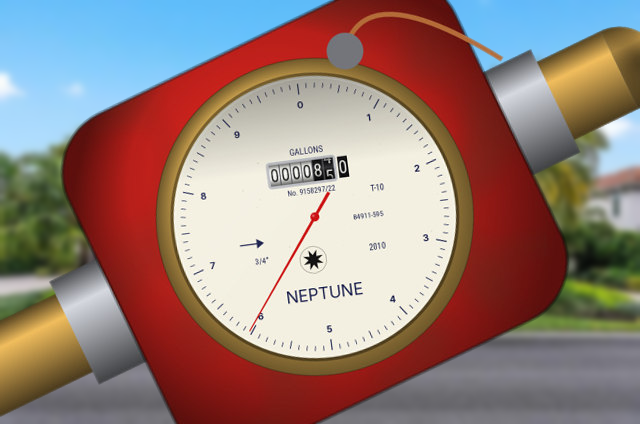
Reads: 846.0gal
